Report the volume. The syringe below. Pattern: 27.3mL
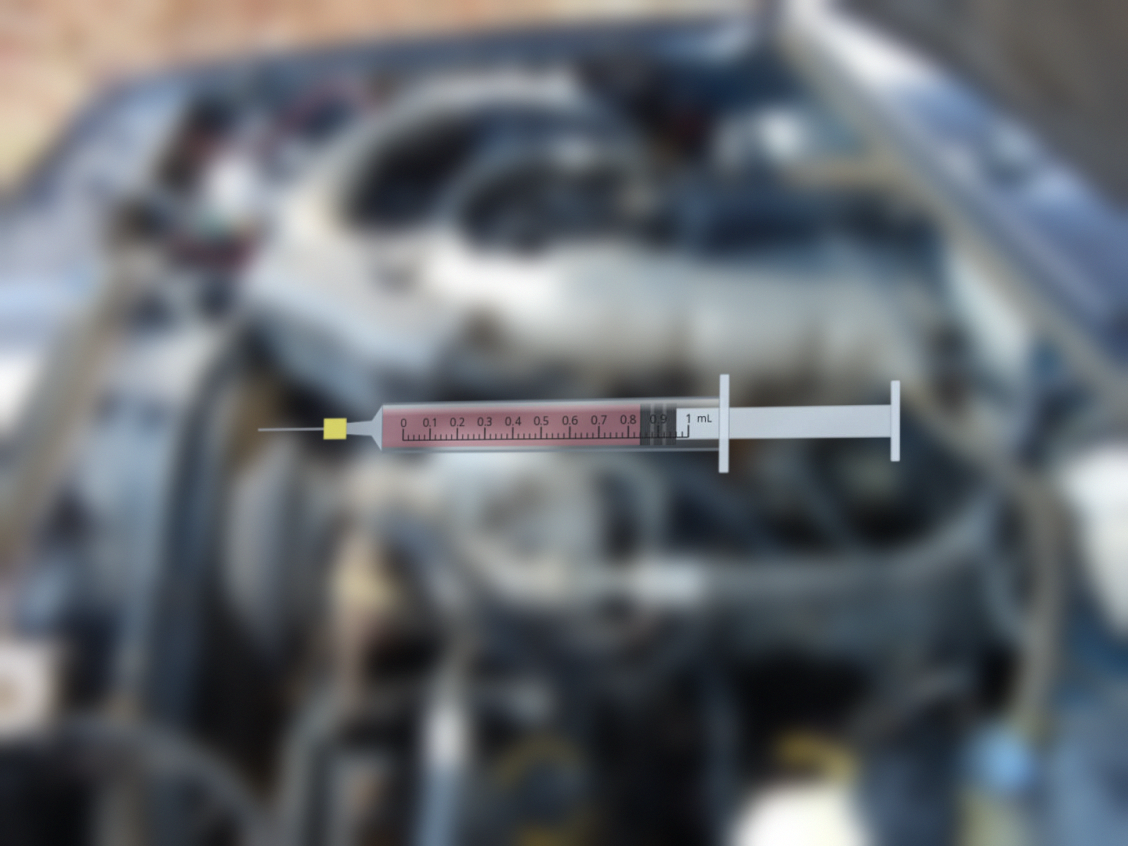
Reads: 0.84mL
